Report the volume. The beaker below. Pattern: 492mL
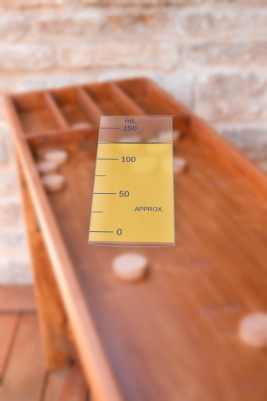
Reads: 125mL
